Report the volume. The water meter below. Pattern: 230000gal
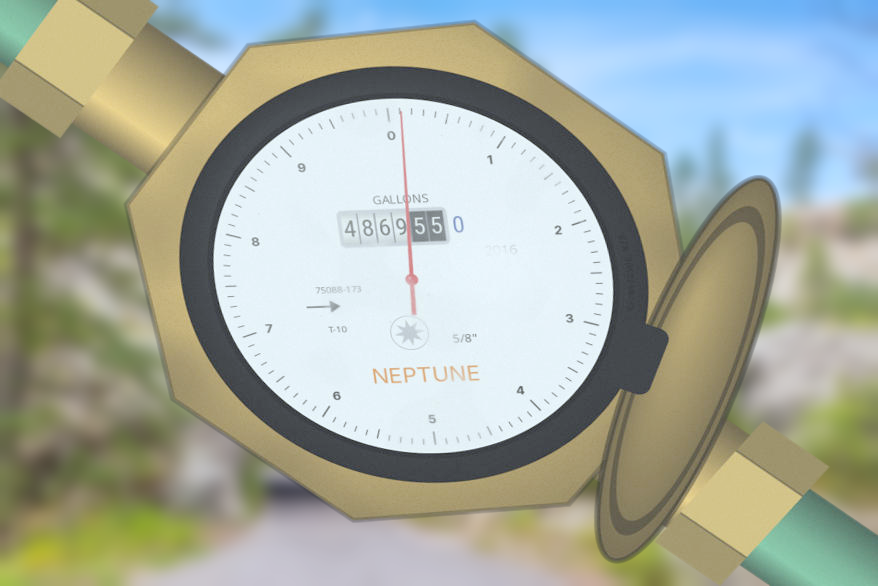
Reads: 4869550.1gal
